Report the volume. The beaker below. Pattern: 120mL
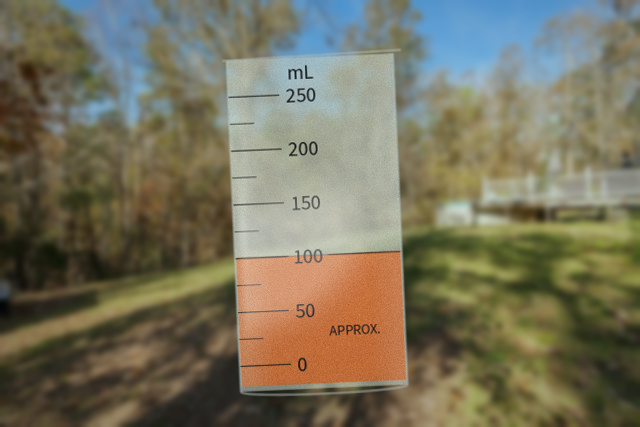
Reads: 100mL
